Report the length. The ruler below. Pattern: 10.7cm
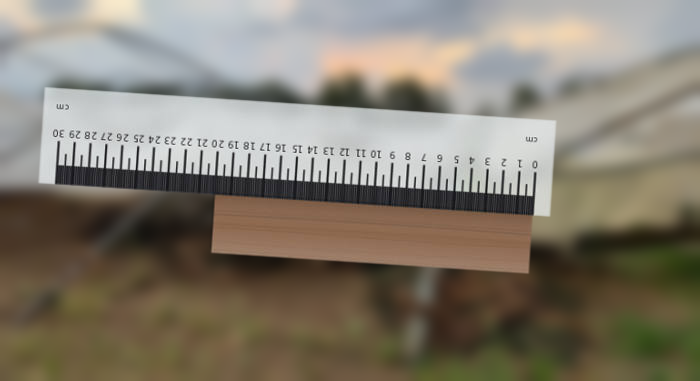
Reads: 20cm
